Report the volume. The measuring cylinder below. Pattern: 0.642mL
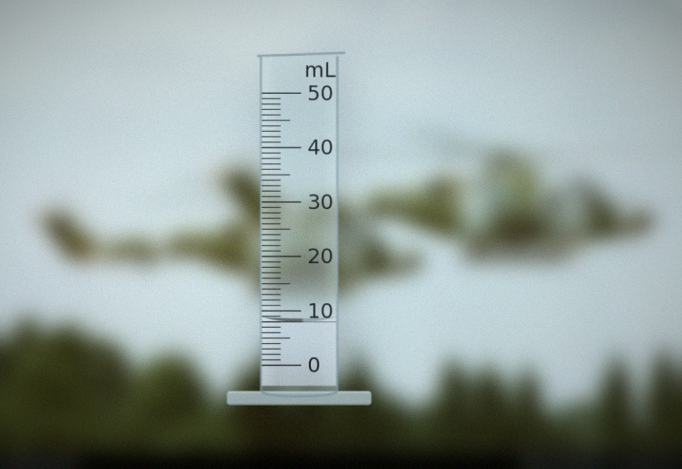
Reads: 8mL
